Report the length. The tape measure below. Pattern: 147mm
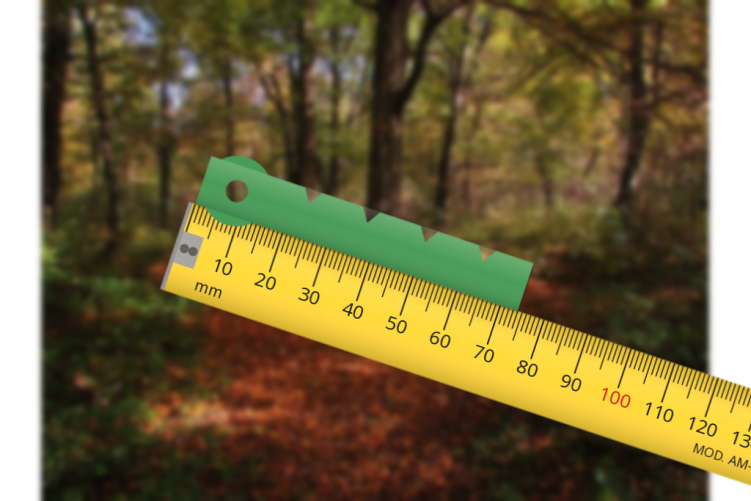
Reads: 74mm
